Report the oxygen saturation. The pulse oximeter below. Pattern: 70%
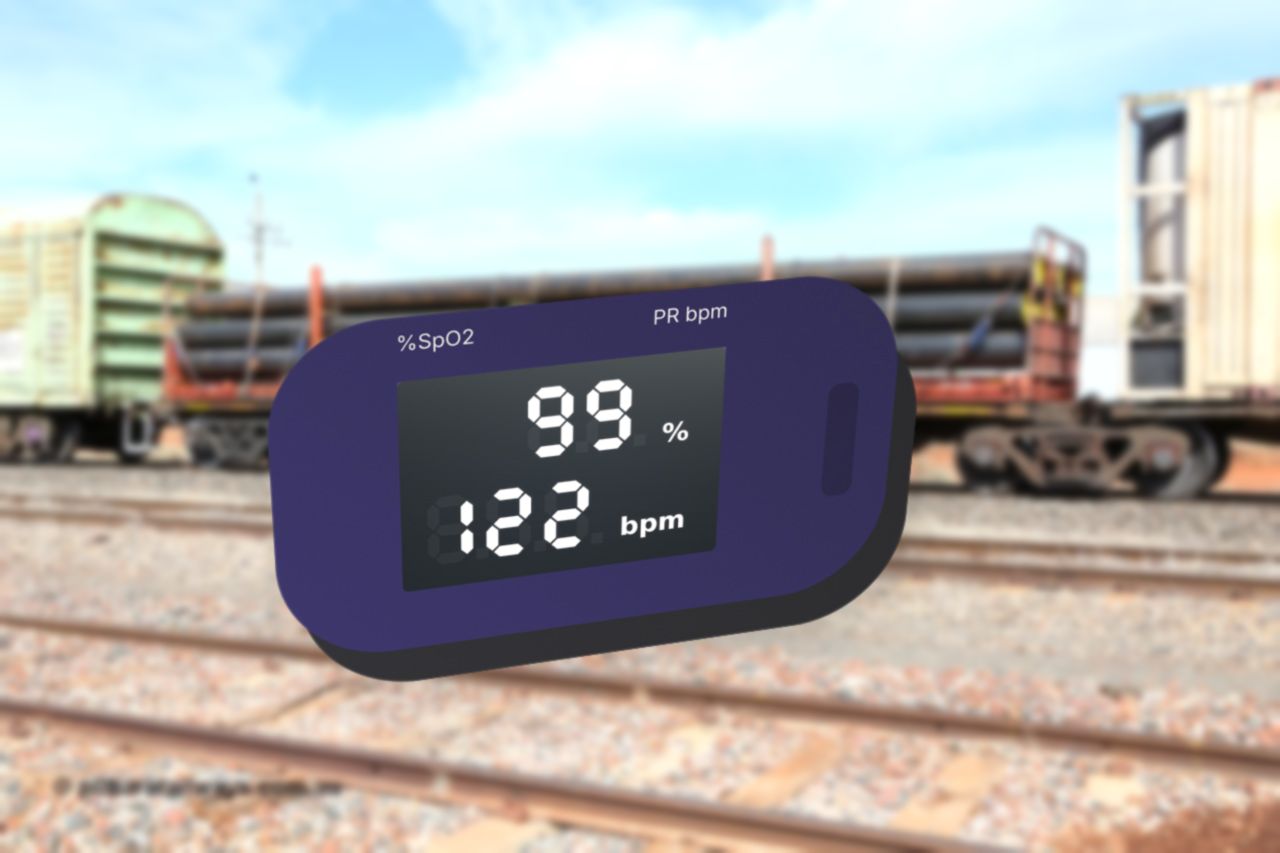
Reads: 99%
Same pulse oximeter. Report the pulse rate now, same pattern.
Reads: 122bpm
